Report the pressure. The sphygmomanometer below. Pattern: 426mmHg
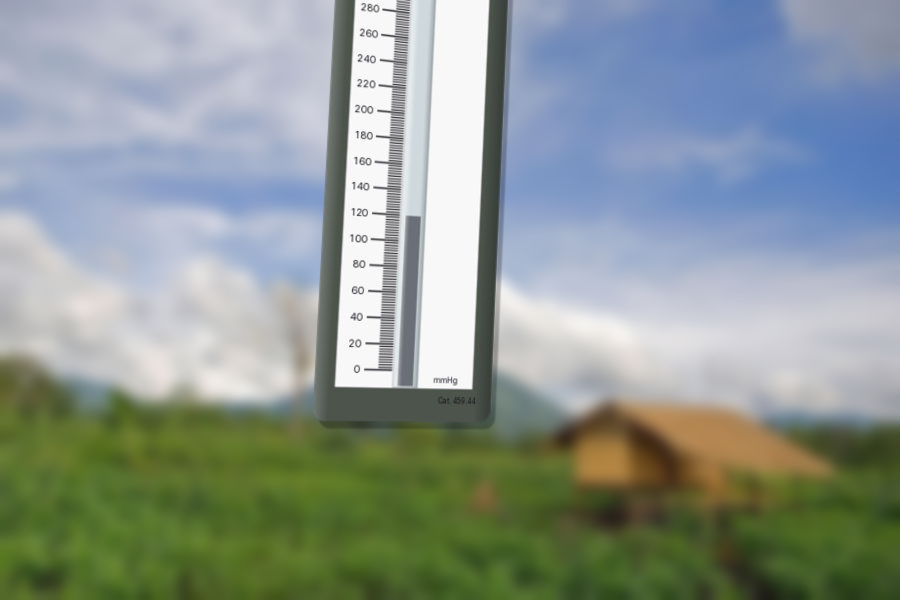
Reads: 120mmHg
